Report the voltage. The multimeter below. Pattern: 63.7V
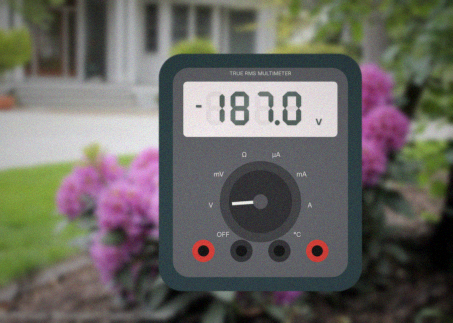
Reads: -187.0V
